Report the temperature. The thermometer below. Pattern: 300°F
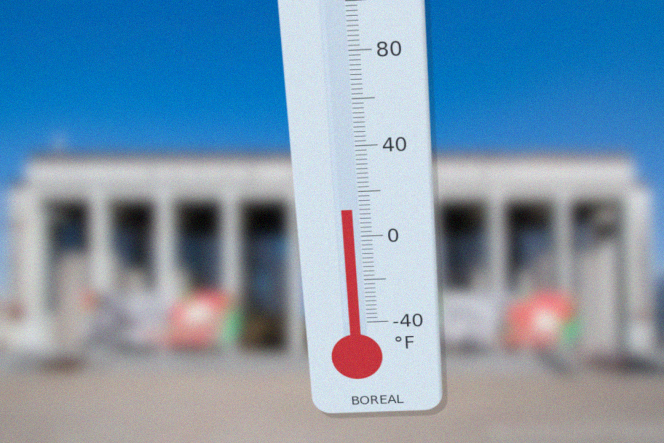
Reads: 12°F
